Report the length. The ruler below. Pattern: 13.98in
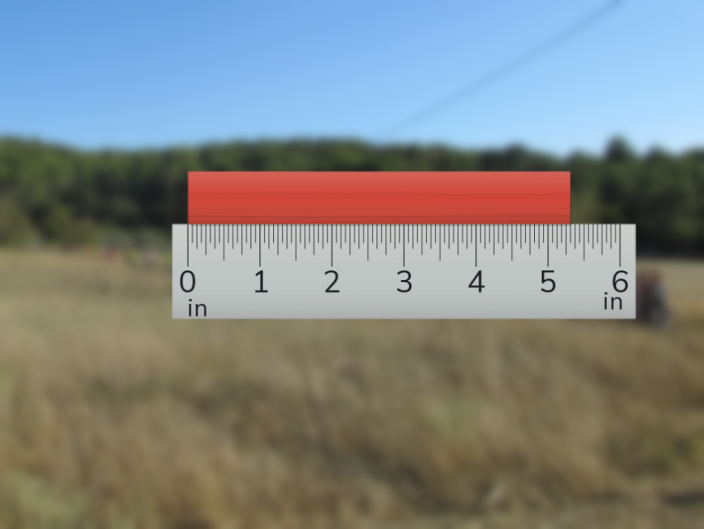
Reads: 5.3125in
